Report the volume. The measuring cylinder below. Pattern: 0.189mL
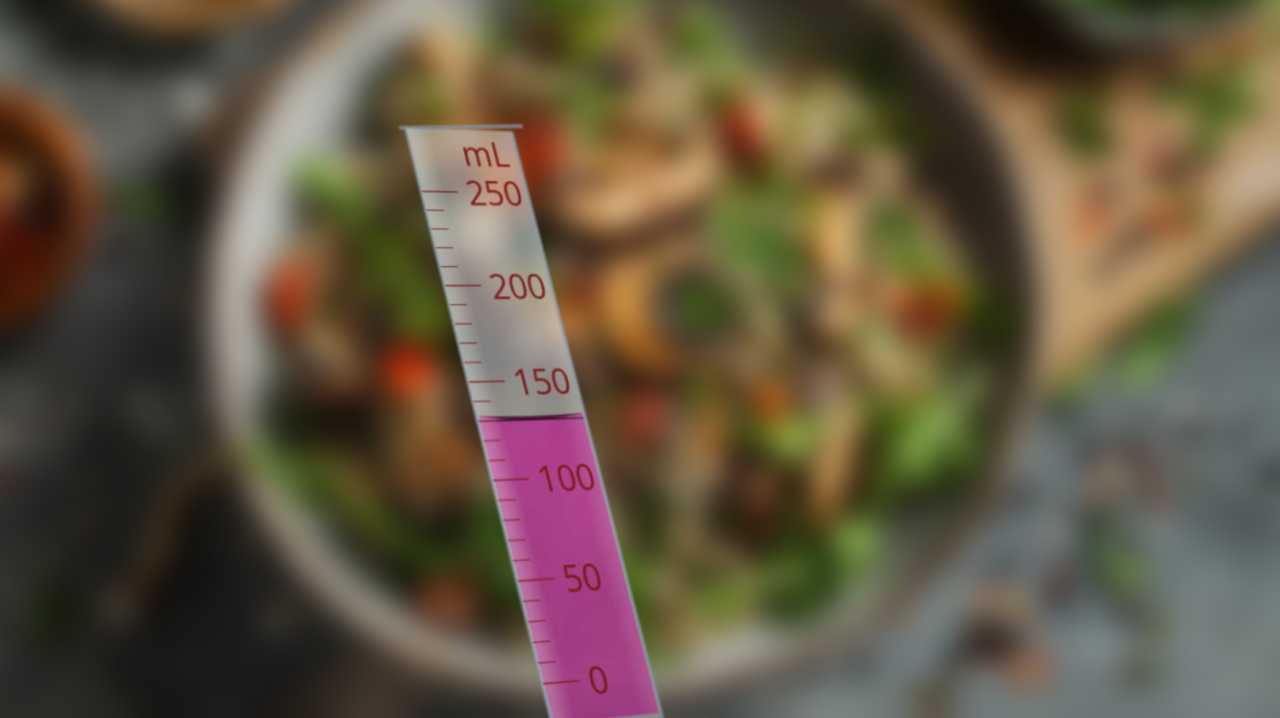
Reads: 130mL
